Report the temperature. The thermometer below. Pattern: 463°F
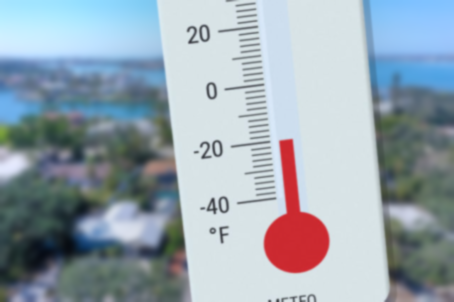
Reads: -20°F
